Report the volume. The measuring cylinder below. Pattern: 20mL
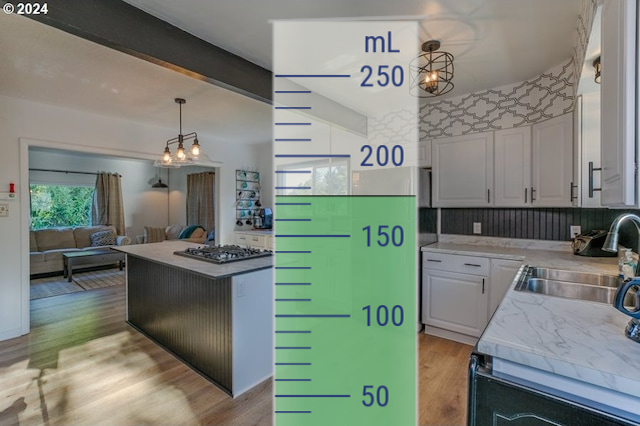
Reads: 175mL
